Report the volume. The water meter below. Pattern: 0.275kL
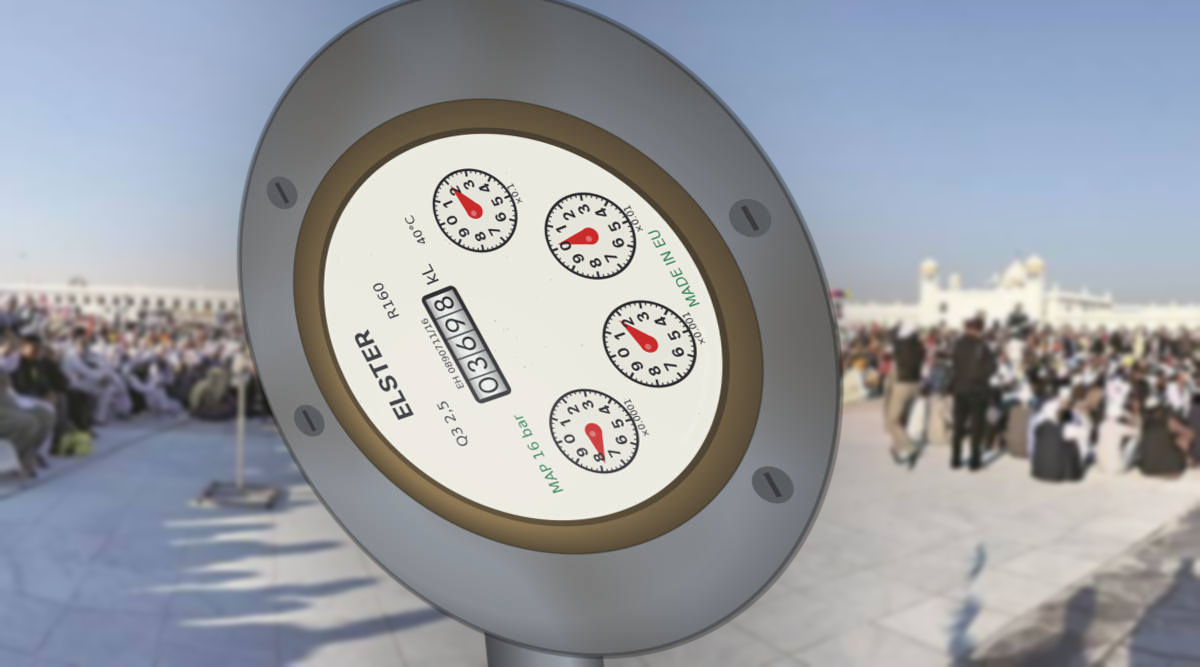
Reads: 3698.2017kL
